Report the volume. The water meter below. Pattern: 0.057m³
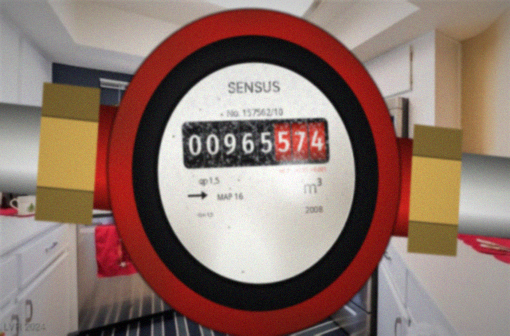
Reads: 965.574m³
